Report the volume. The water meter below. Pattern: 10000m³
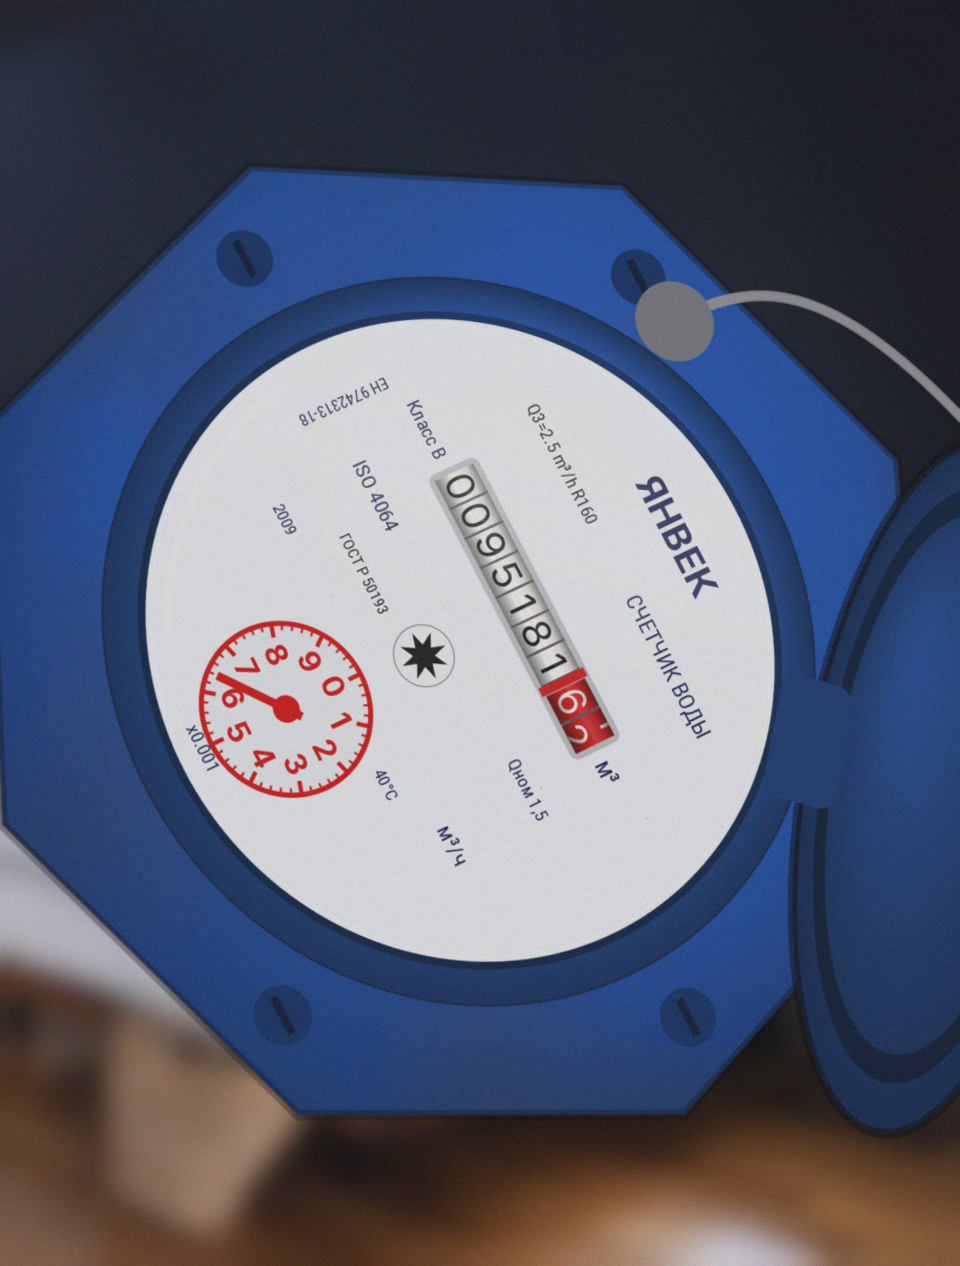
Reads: 95181.616m³
